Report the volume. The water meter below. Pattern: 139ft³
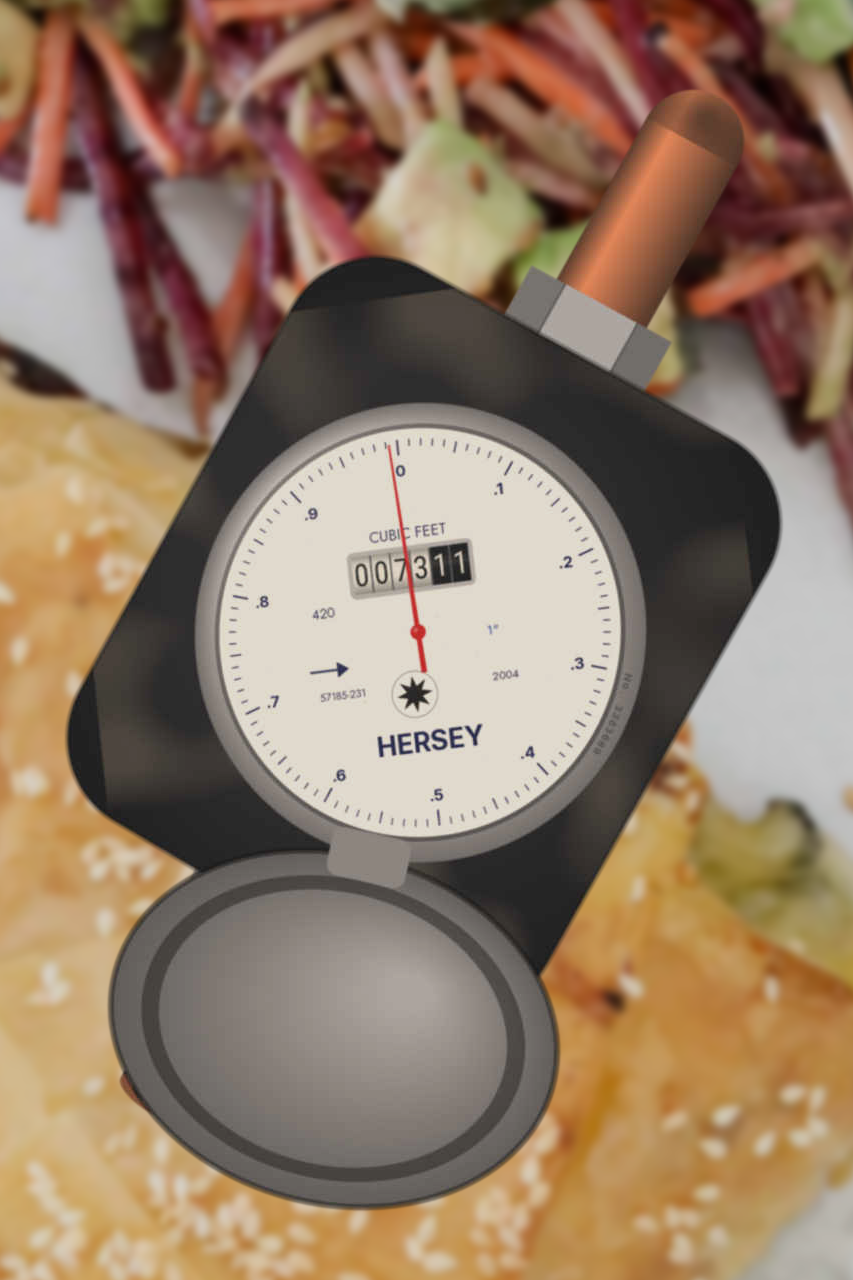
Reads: 7310.99ft³
